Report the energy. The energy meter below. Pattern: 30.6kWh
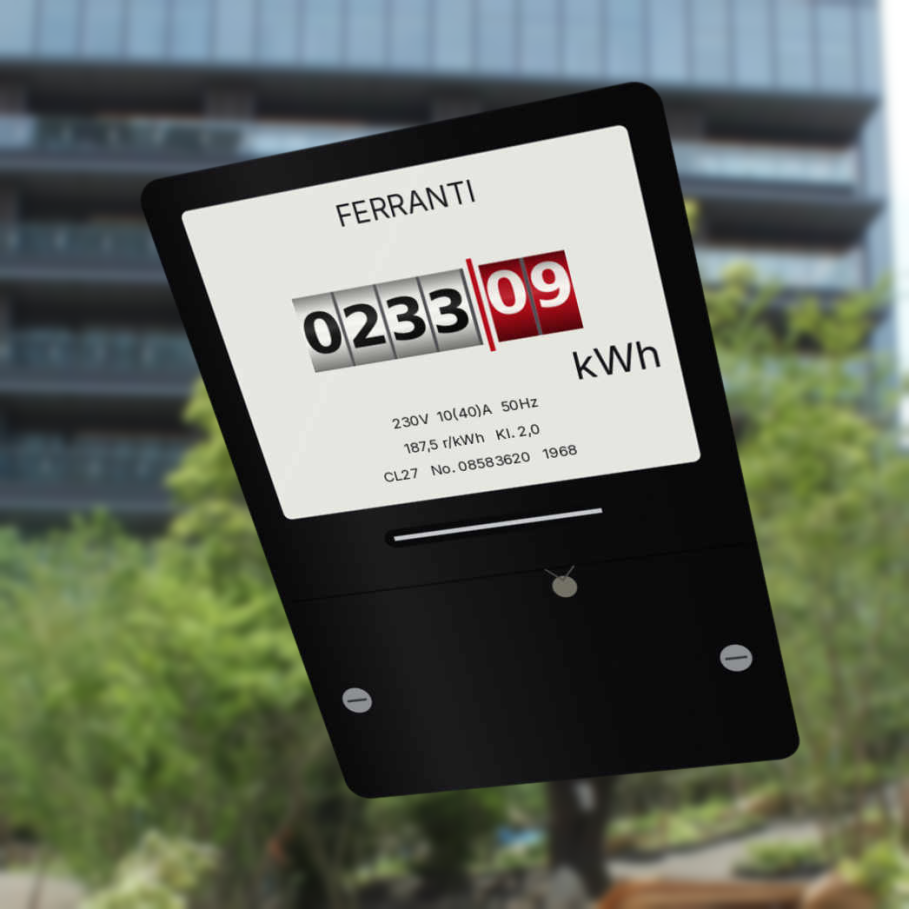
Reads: 233.09kWh
